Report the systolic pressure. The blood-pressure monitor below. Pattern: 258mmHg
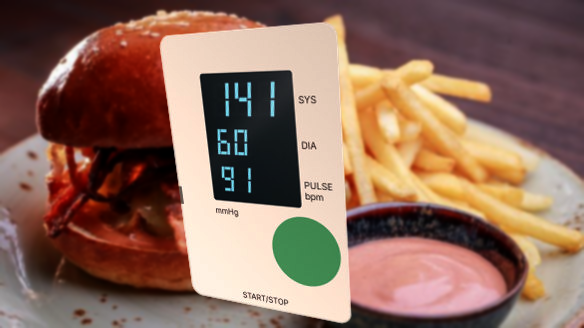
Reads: 141mmHg
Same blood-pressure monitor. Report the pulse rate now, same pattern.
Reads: 91bpm
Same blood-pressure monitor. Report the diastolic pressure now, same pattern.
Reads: 60mmHg
